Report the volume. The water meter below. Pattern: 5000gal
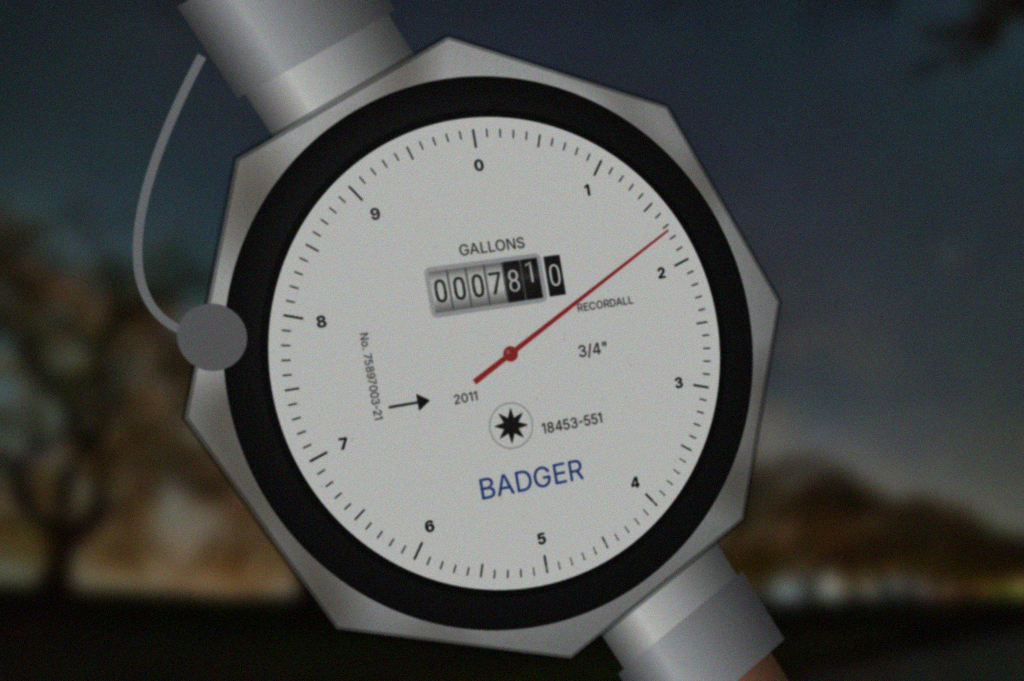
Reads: 7811.7gal
